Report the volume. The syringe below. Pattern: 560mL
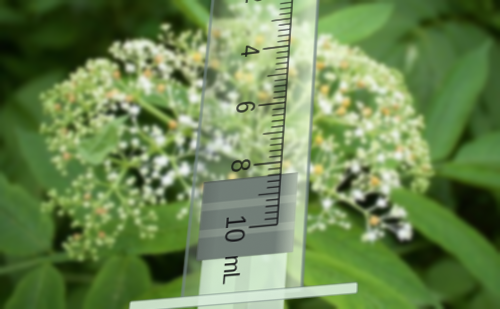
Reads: 8.4mL
